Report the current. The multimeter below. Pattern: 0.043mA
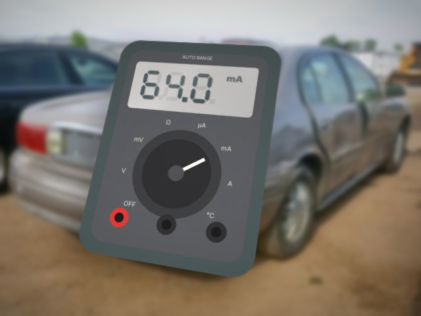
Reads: 64.0mA
